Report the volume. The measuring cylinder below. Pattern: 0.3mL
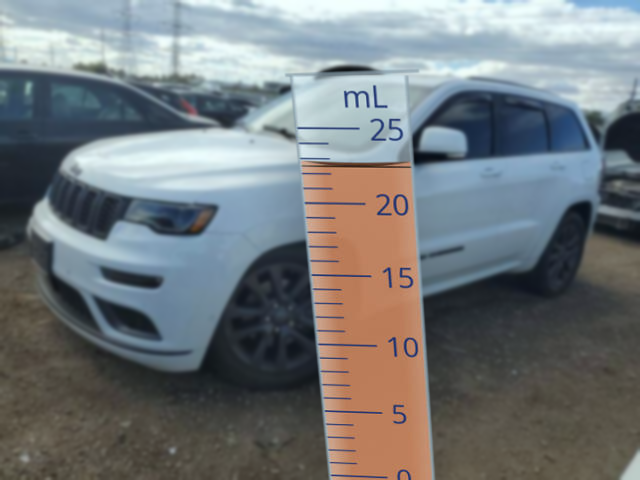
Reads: 22.5mL
